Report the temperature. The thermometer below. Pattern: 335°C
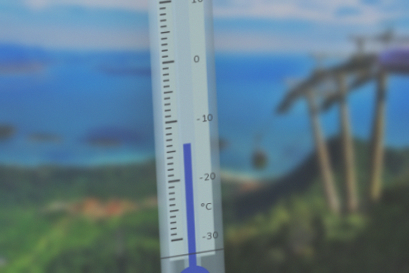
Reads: -14°C
